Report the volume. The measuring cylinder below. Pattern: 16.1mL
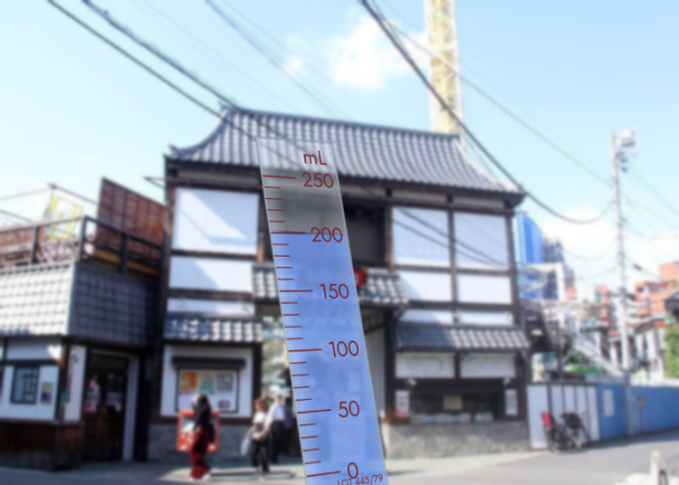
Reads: 200mL
